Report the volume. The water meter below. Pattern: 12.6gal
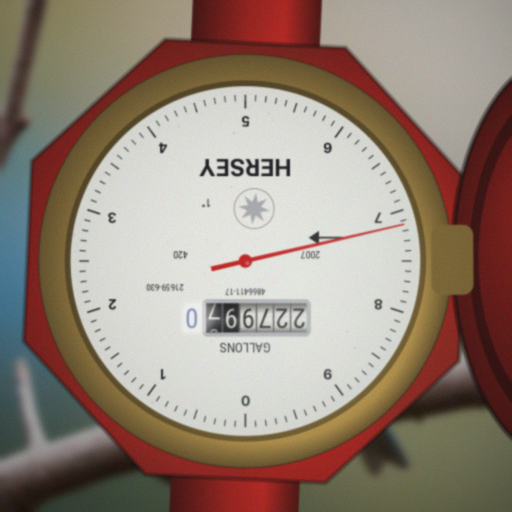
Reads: 2279967.1gal
